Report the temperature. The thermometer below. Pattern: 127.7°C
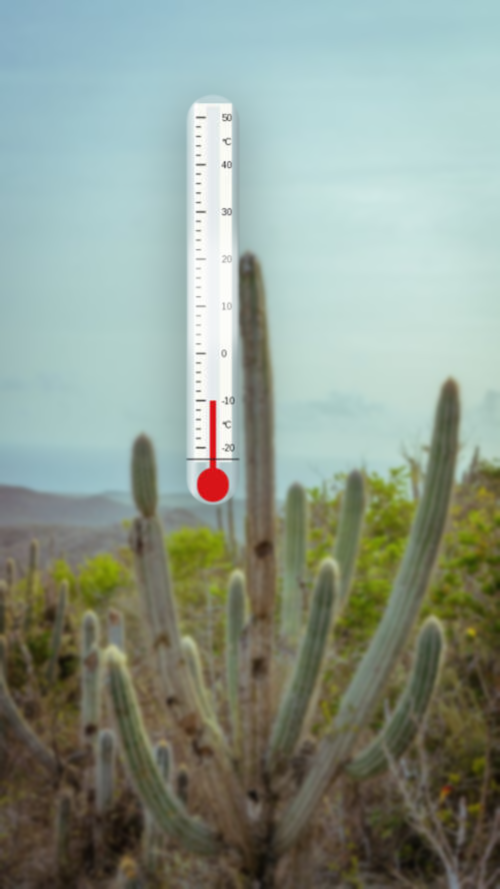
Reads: -10°C
